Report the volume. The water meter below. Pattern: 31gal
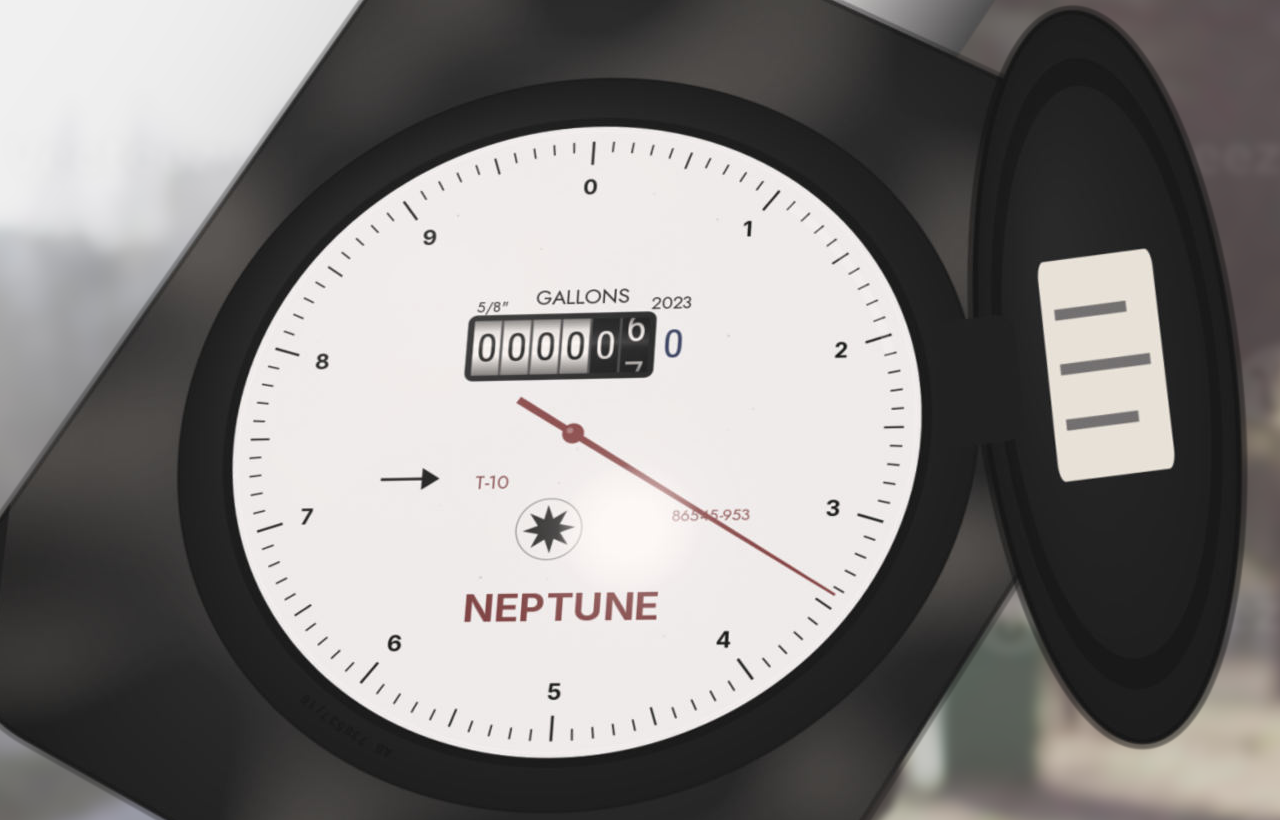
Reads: 63.4gal
